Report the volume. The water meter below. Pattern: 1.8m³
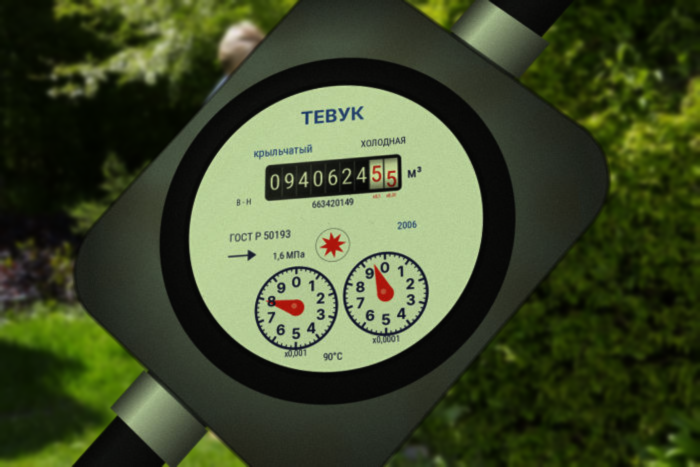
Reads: 940624.5479m³
